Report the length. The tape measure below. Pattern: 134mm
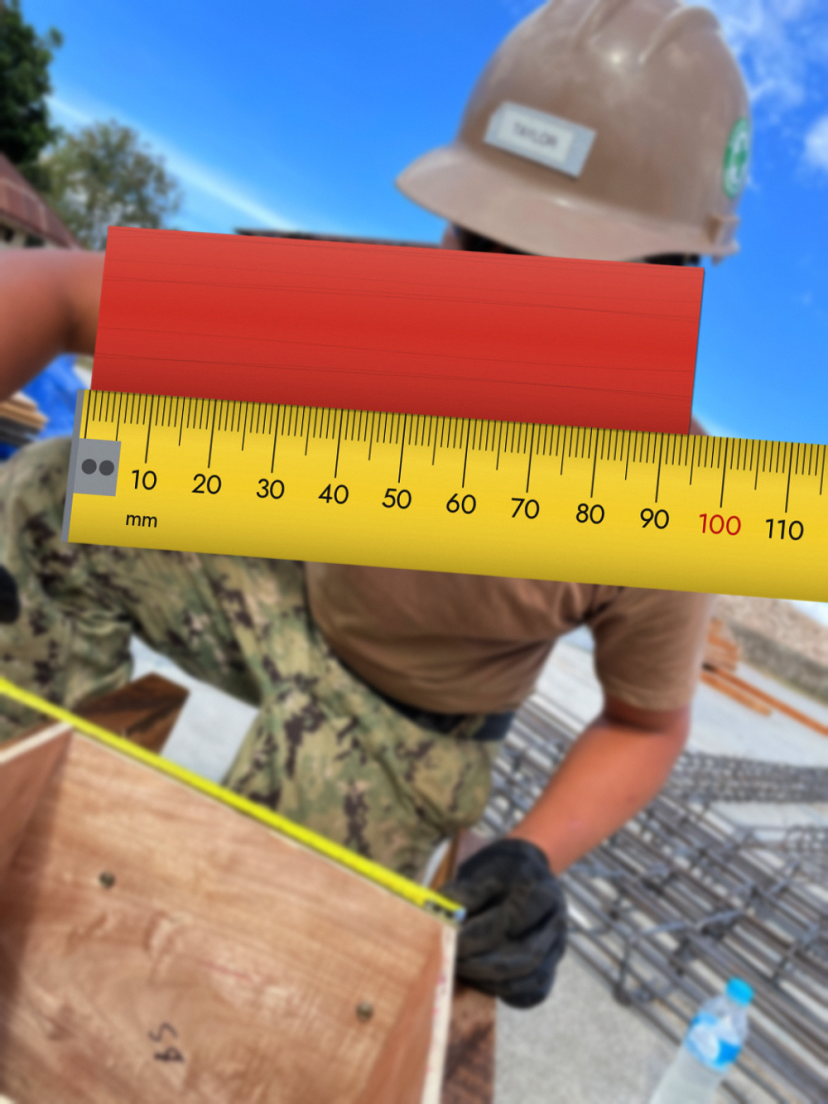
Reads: 94mm
